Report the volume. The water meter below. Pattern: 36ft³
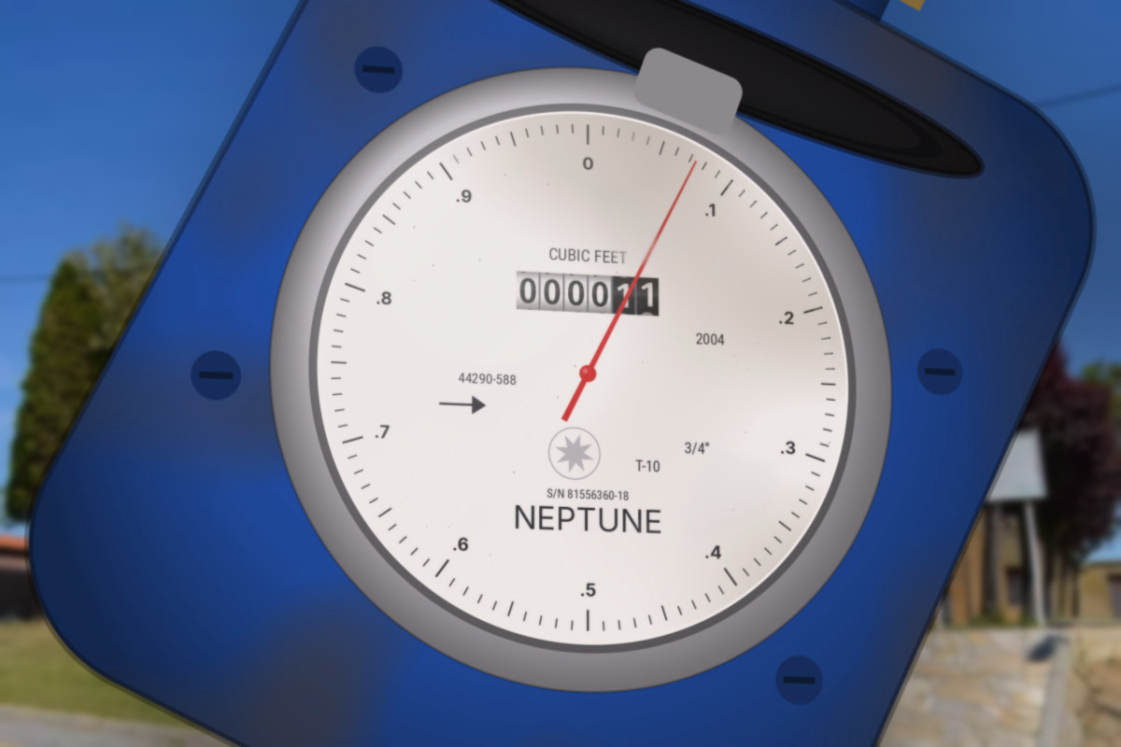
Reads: 11.07ft³
